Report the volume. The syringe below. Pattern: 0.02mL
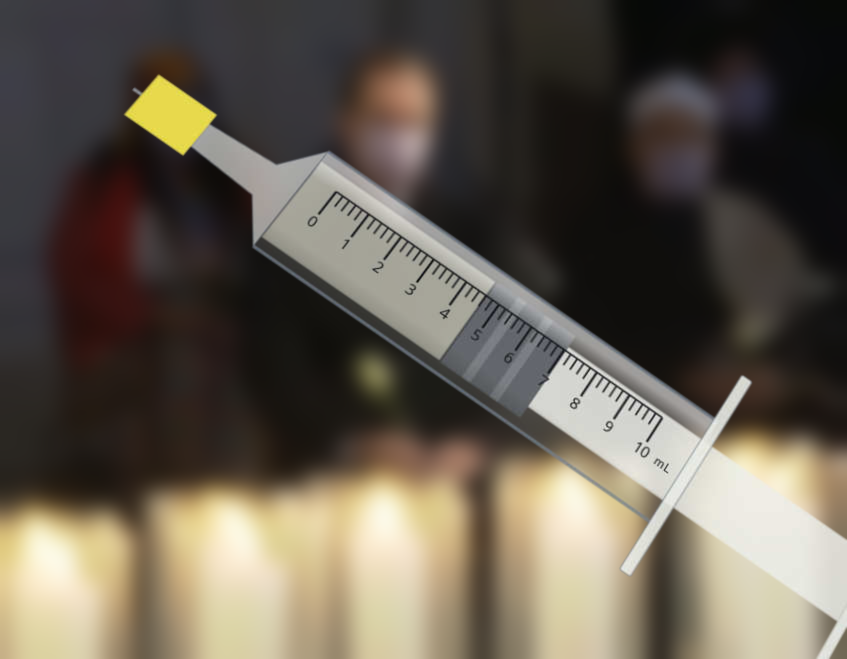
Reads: 4.6mL
